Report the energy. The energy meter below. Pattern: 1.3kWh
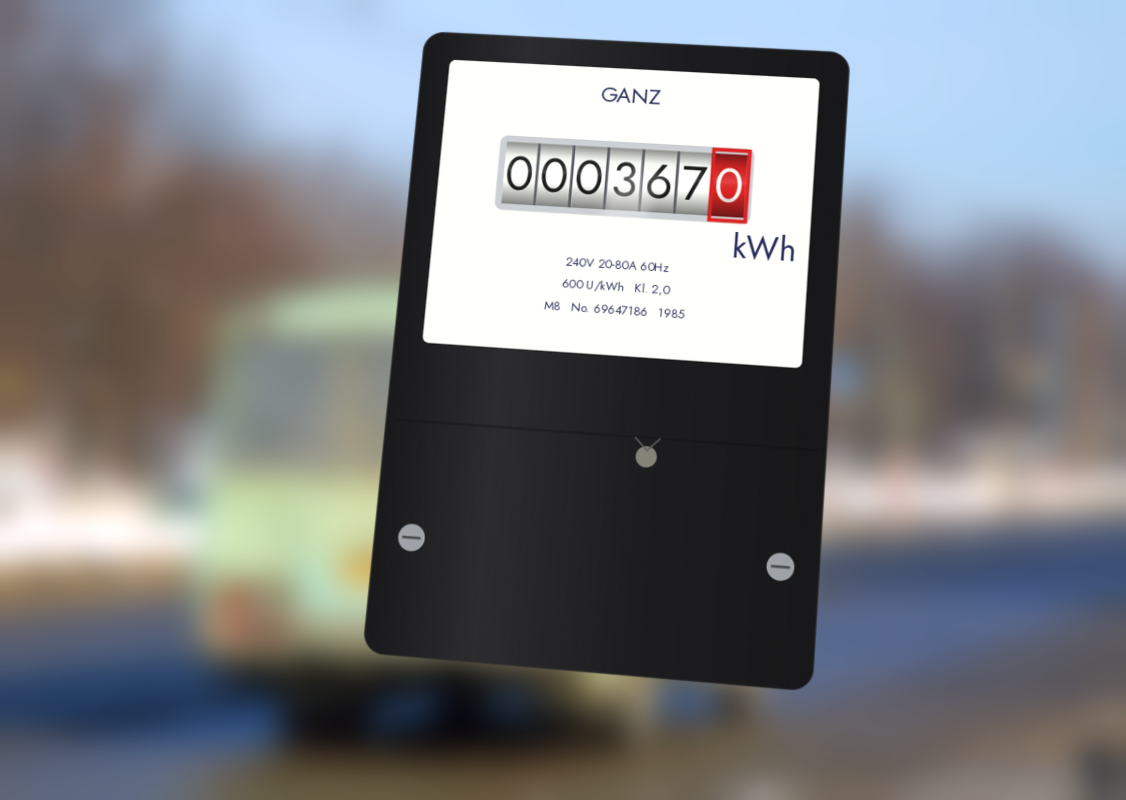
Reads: 367.0kWh
